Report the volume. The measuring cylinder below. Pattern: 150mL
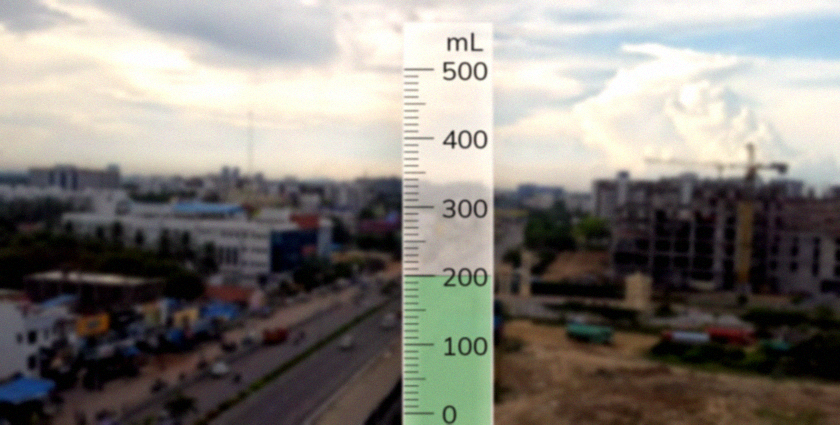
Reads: 200mL
